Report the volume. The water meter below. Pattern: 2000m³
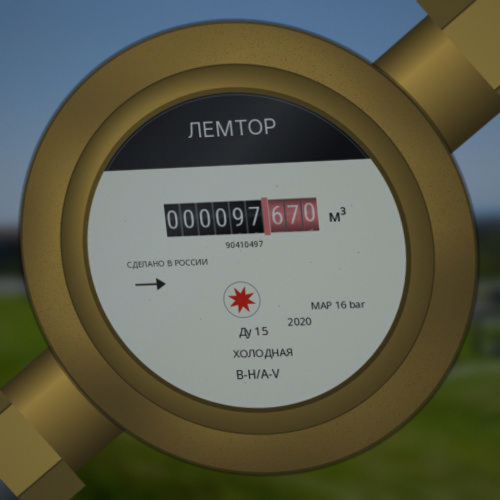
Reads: 97.670m³
